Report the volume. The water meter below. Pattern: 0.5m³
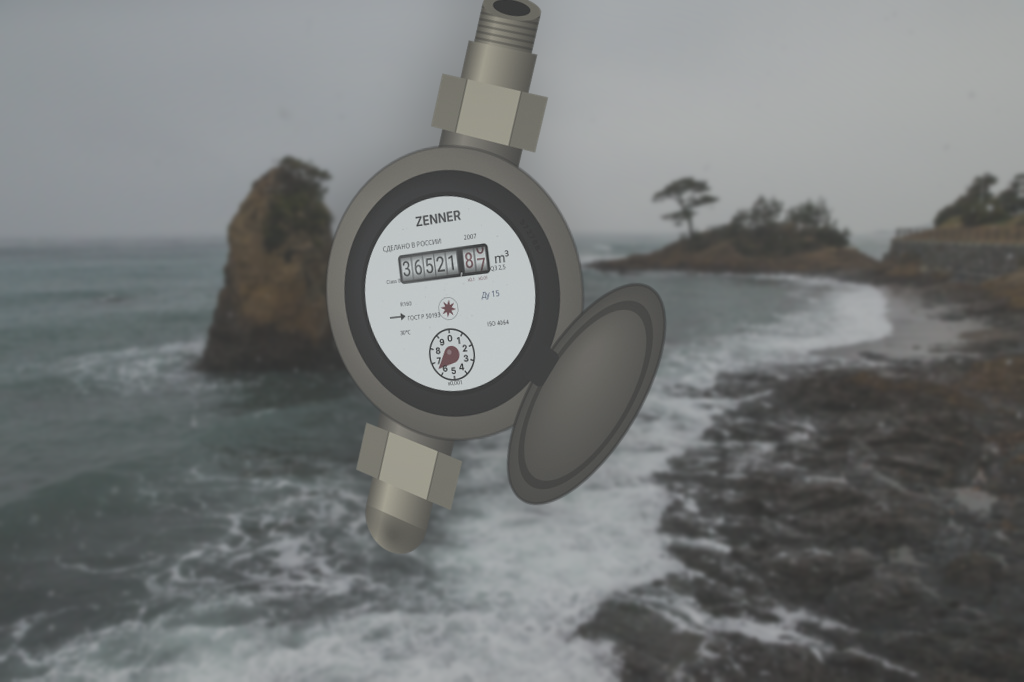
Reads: 36521.866m³
